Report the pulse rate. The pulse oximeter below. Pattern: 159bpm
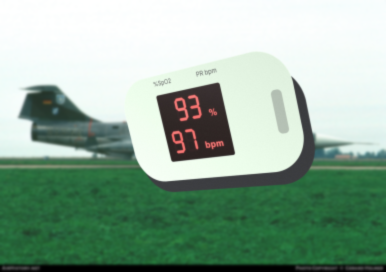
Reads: 97bpm
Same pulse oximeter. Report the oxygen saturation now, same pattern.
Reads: 93%
